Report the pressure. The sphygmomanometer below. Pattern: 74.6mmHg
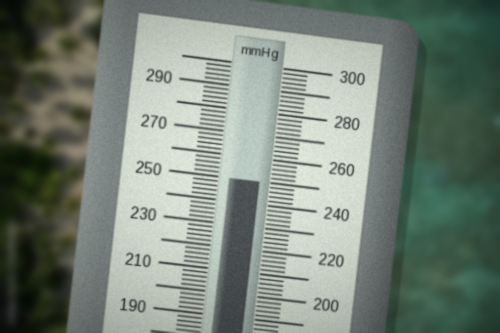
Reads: 250mmHg
